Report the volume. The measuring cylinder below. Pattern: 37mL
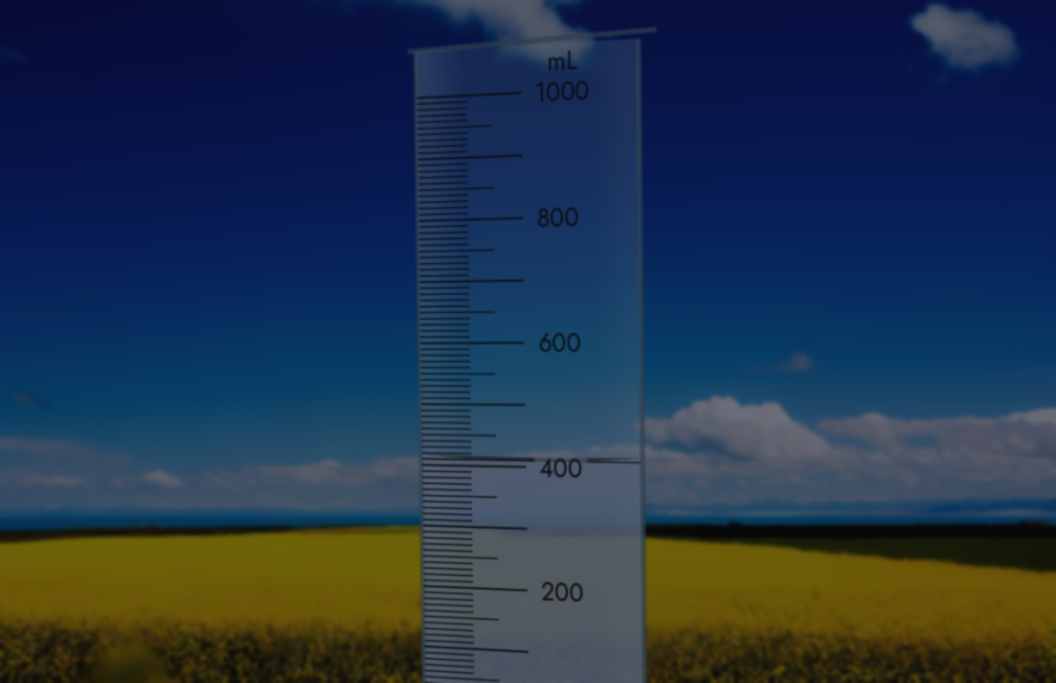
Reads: 410mL
